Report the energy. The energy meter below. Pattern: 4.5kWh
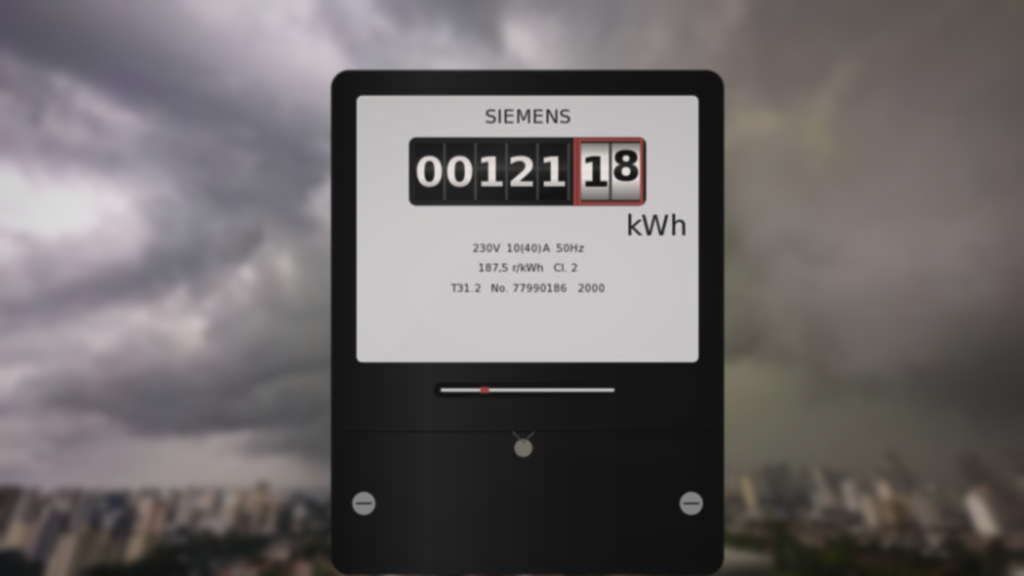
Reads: 121.18kWh
